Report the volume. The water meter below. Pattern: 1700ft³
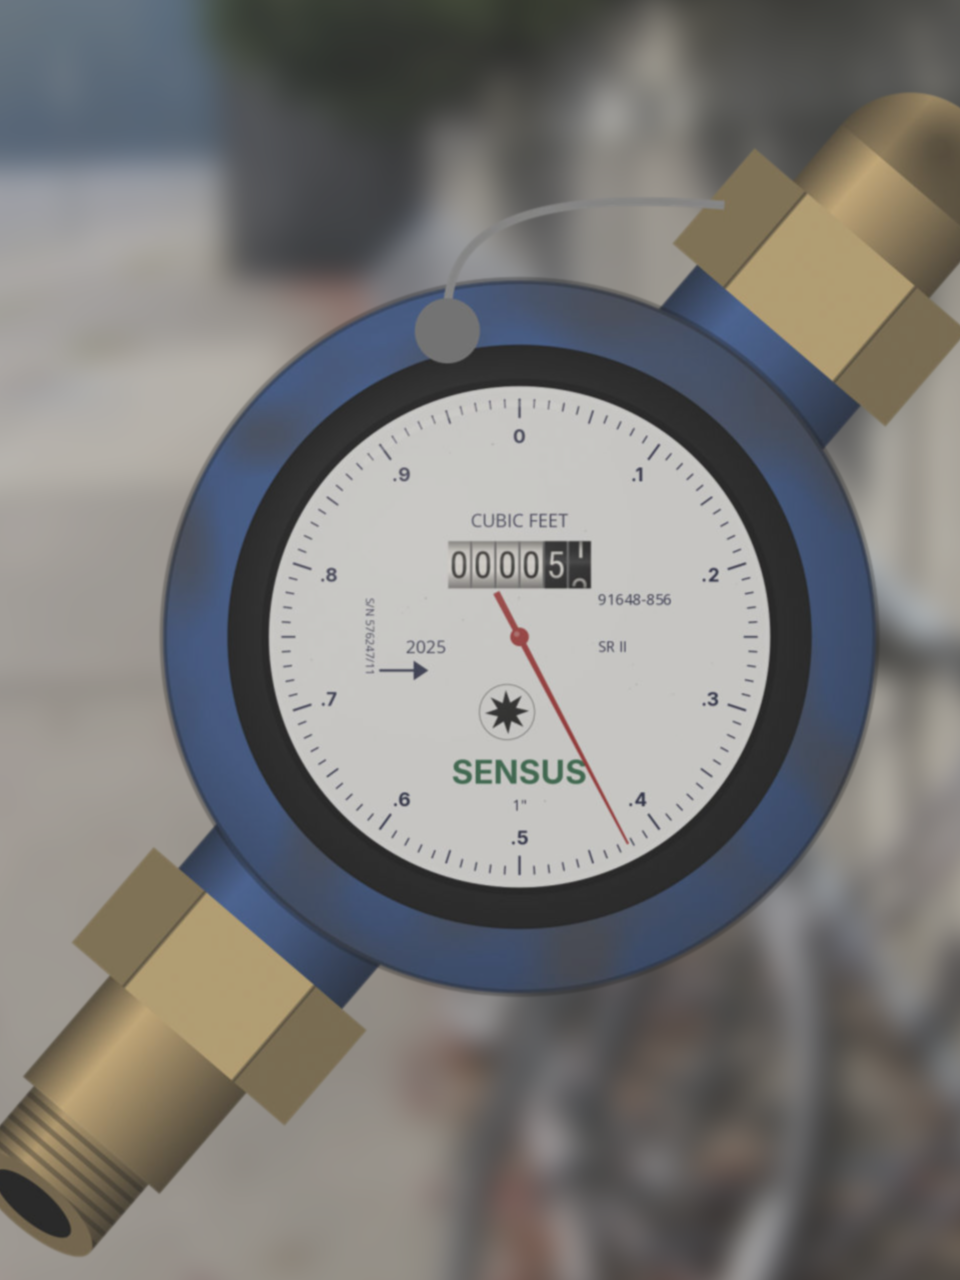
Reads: 51.42ft³
